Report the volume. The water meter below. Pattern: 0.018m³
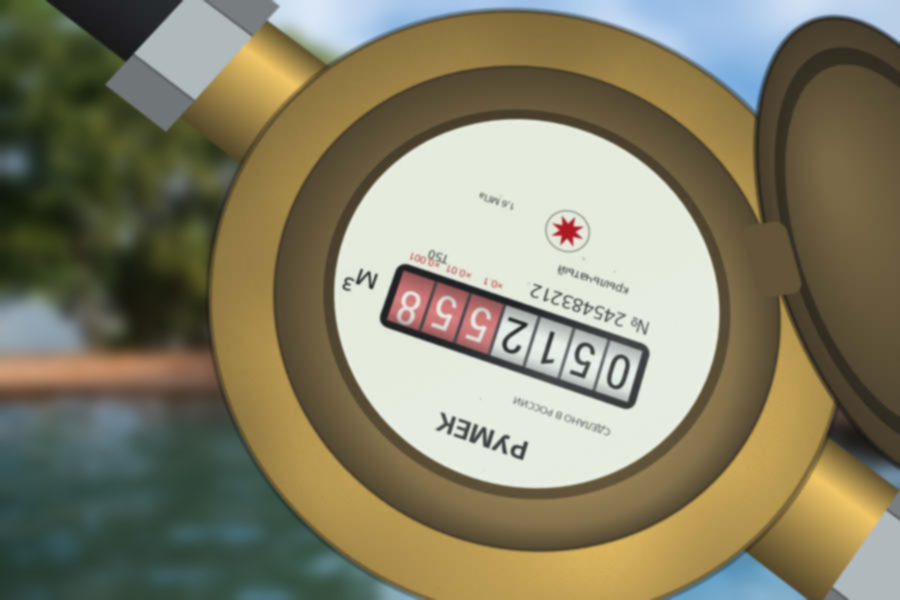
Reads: 512.558m³
